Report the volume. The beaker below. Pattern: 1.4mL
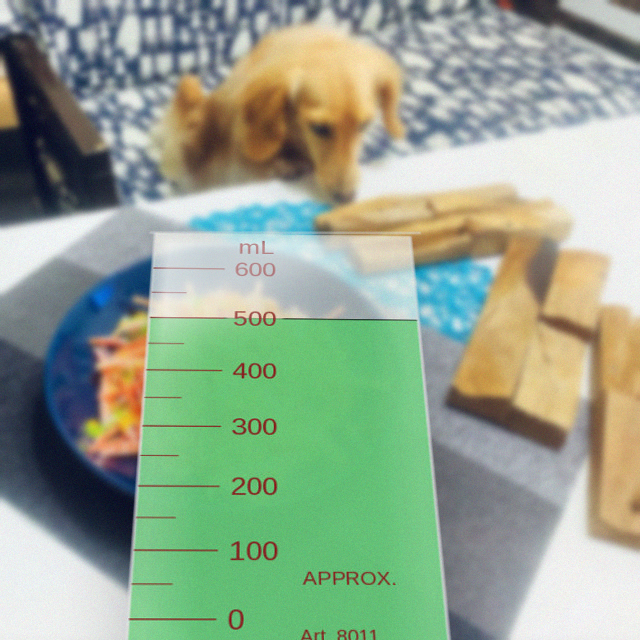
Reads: 500mL
